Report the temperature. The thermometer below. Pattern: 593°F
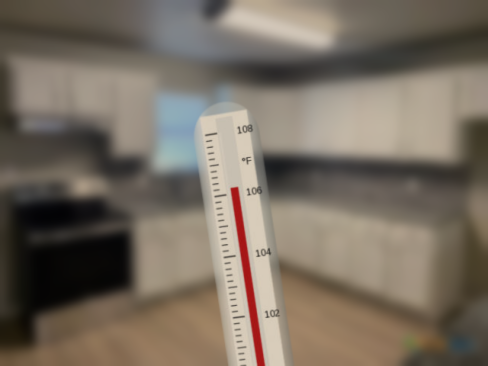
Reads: 106.2°F
